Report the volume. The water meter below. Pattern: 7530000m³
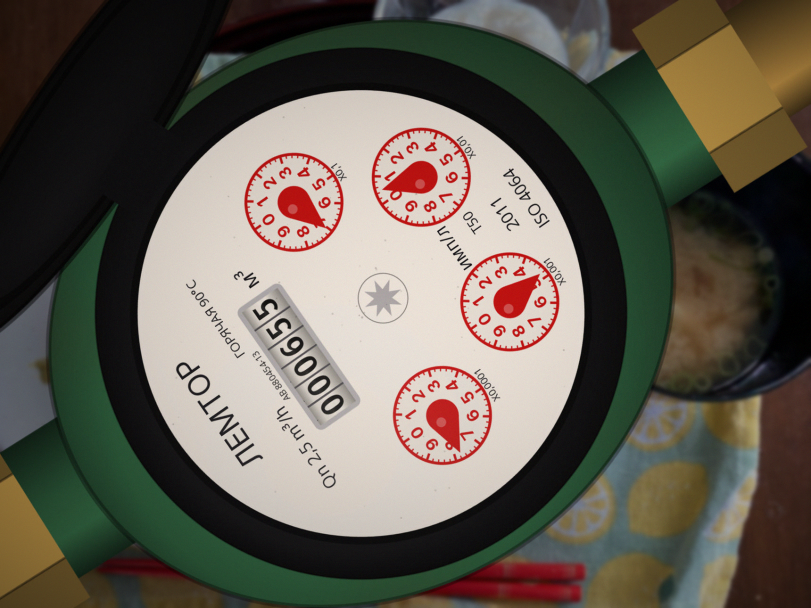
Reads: 655.7047m³
